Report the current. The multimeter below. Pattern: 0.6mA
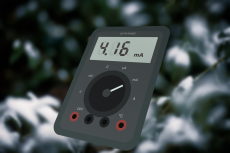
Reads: 4.16mA
